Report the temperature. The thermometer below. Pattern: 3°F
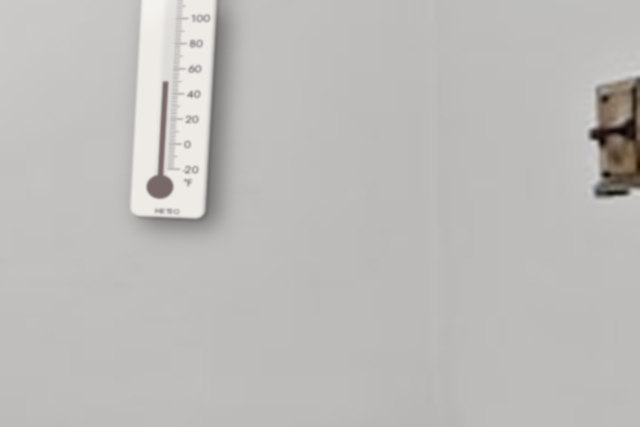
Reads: 50°F
